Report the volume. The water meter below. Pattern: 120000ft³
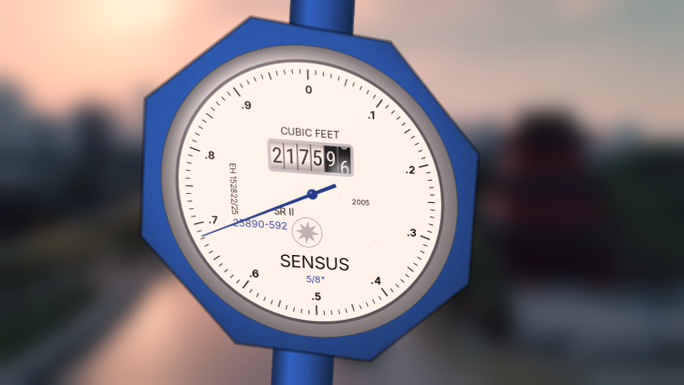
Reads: 217595.68ft³
